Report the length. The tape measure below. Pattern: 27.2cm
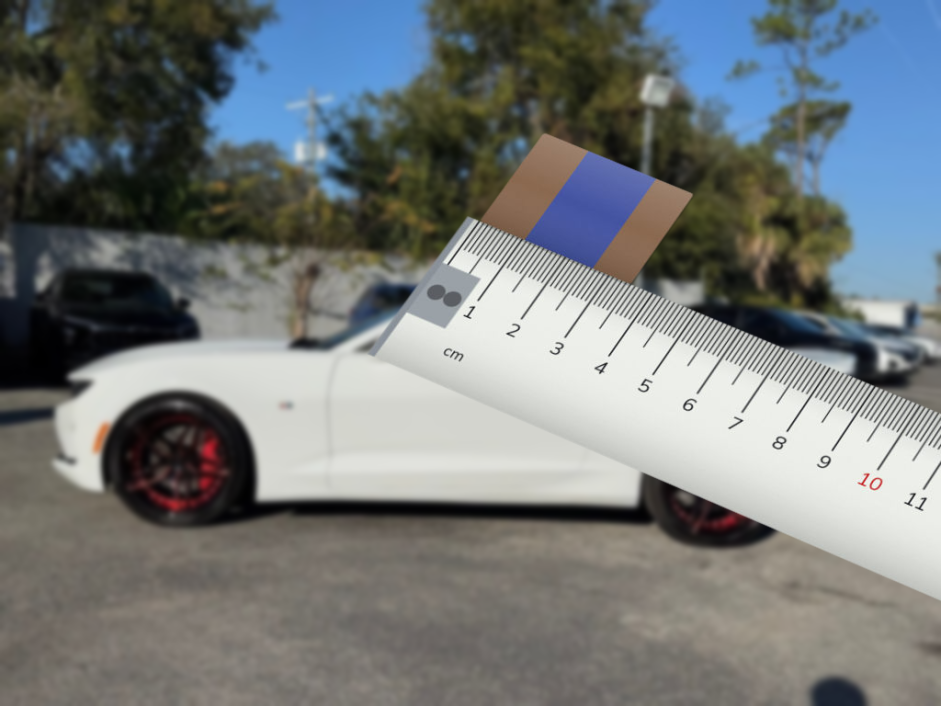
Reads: 3.5cm
